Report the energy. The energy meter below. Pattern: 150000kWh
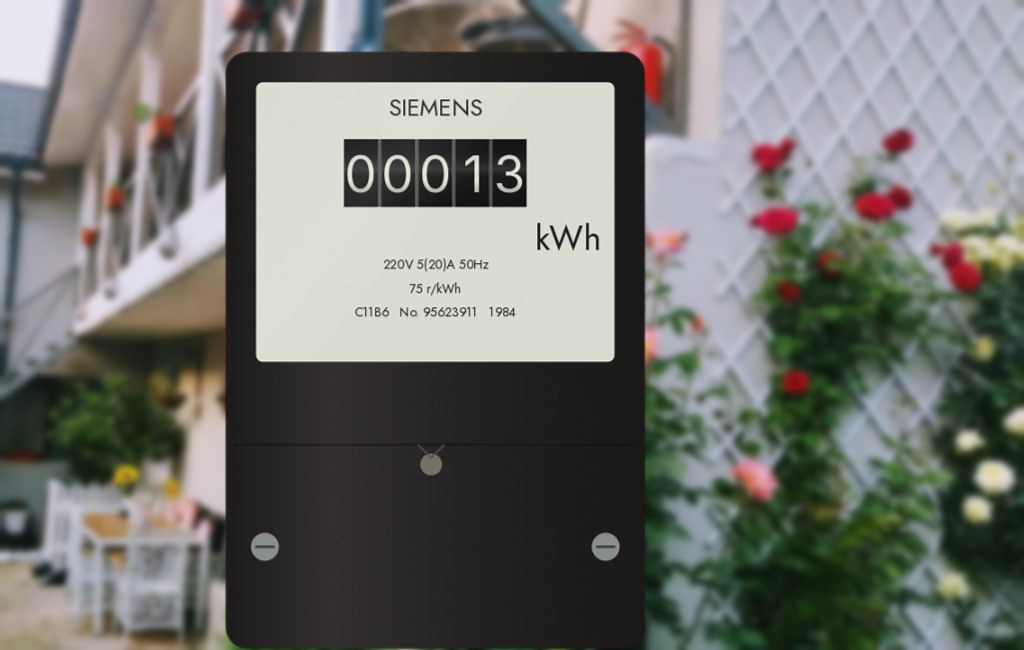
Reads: 13kWh
